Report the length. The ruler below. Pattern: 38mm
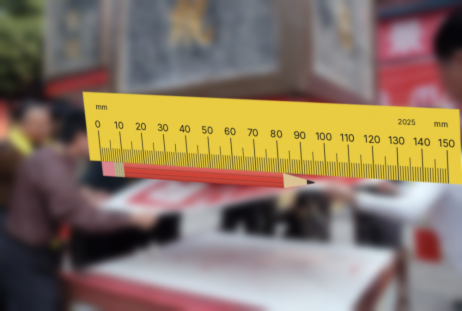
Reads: 95mm
